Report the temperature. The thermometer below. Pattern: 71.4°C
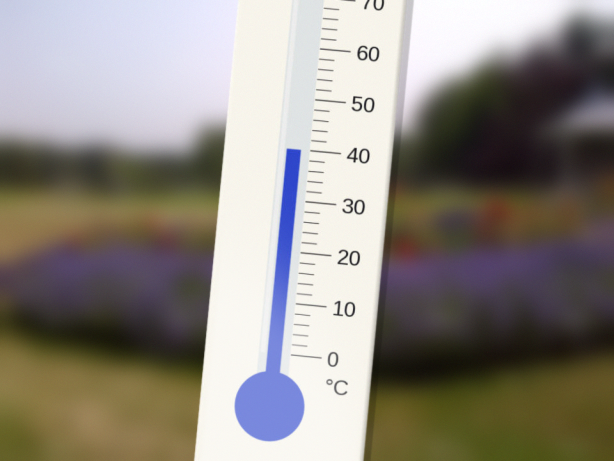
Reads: 40°C
